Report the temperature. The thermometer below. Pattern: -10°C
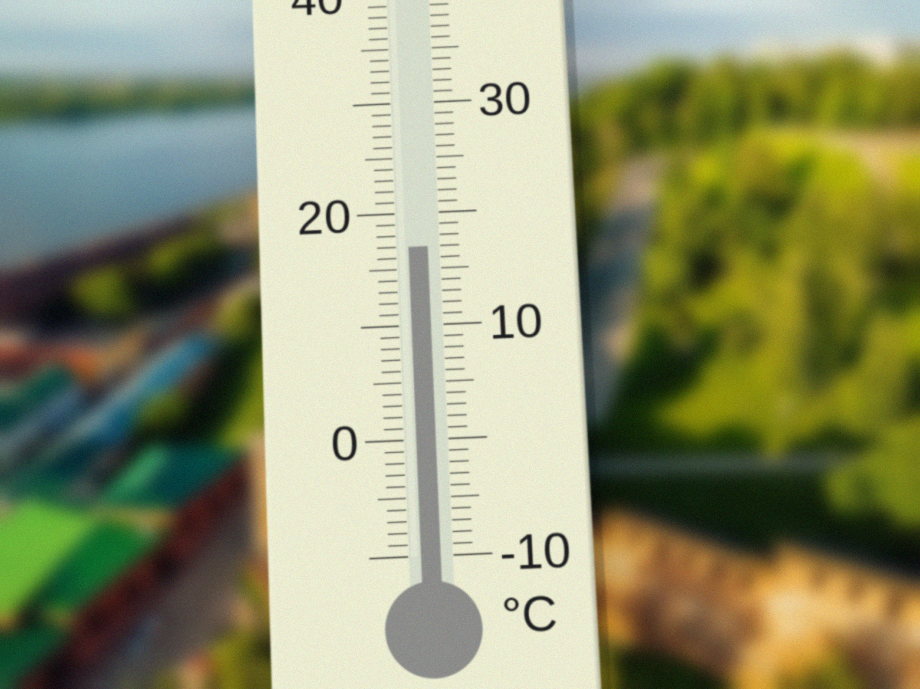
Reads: 17°C
